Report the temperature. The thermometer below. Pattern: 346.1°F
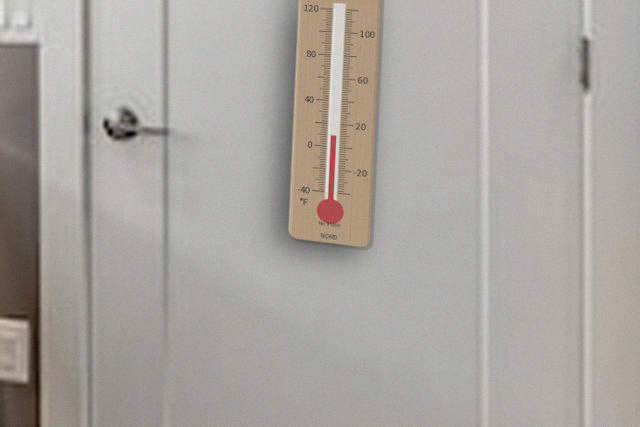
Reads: 10°F
